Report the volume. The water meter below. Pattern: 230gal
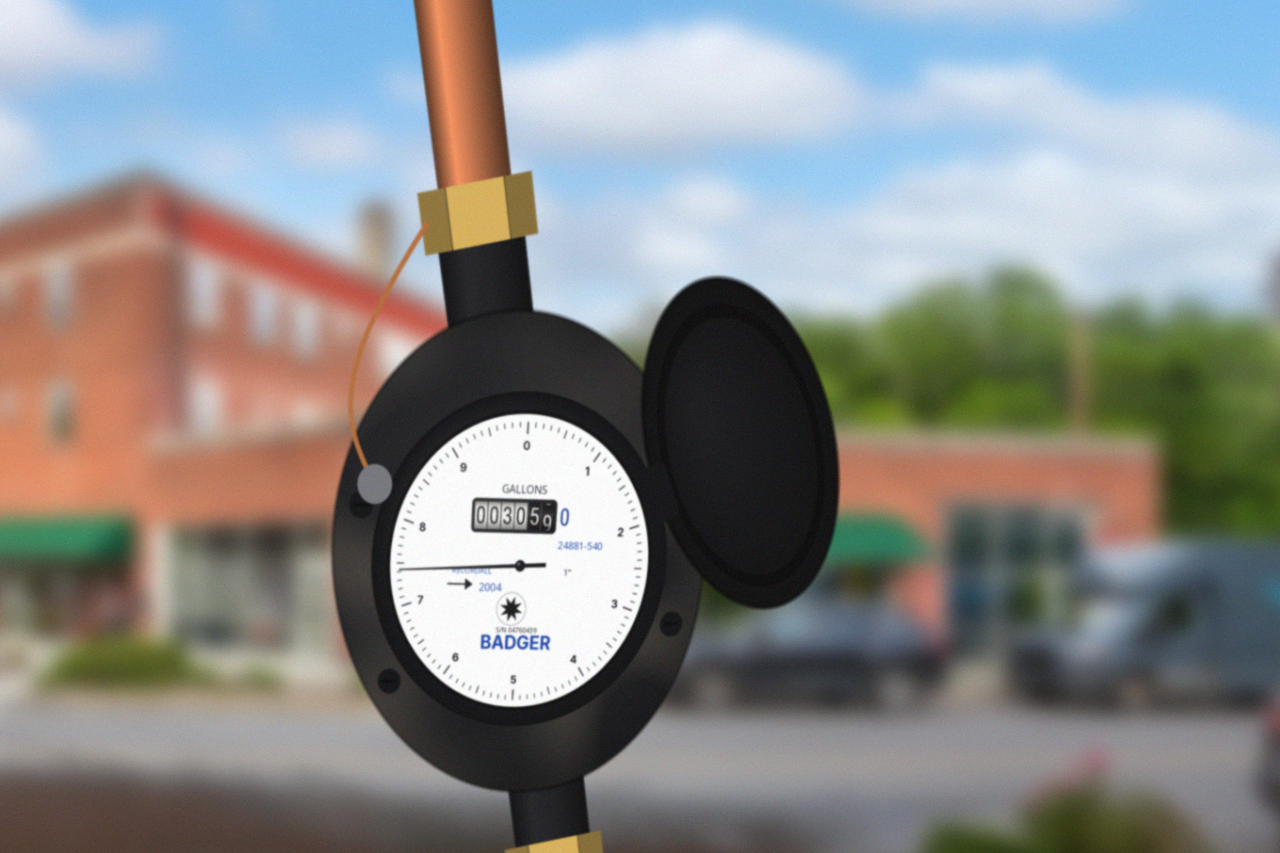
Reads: 30587.4gal
